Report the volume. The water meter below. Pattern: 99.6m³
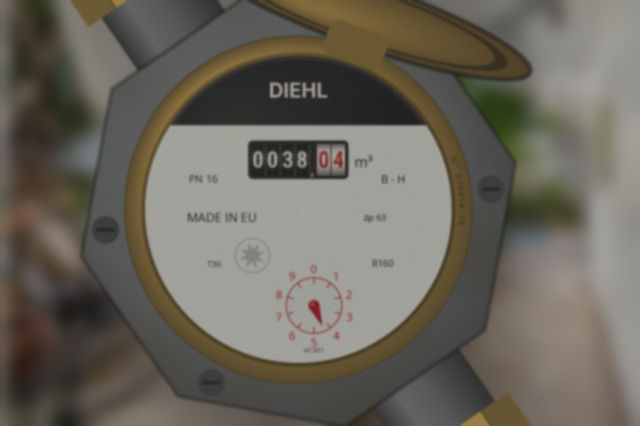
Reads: 38.044m³
